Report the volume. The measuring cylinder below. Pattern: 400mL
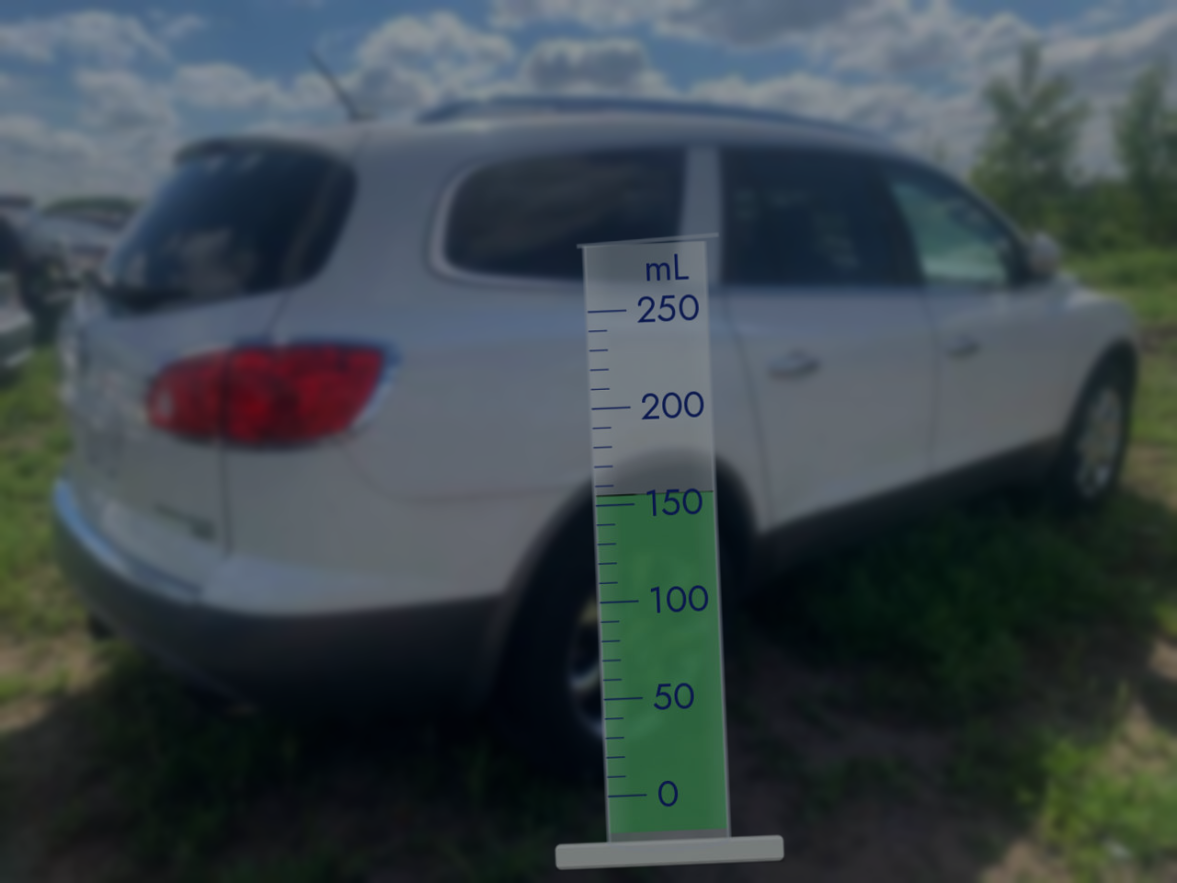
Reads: 155mL
